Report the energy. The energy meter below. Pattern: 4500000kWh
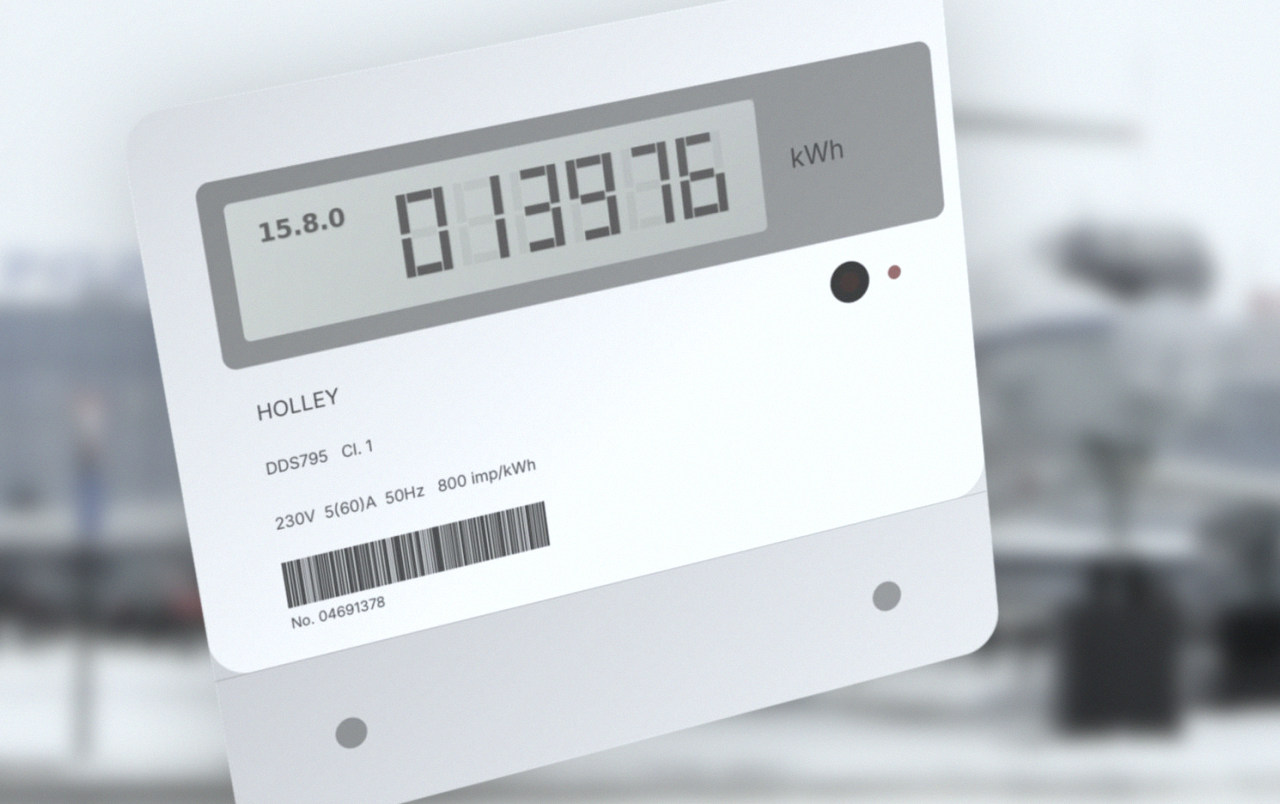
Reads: 13976kWh
